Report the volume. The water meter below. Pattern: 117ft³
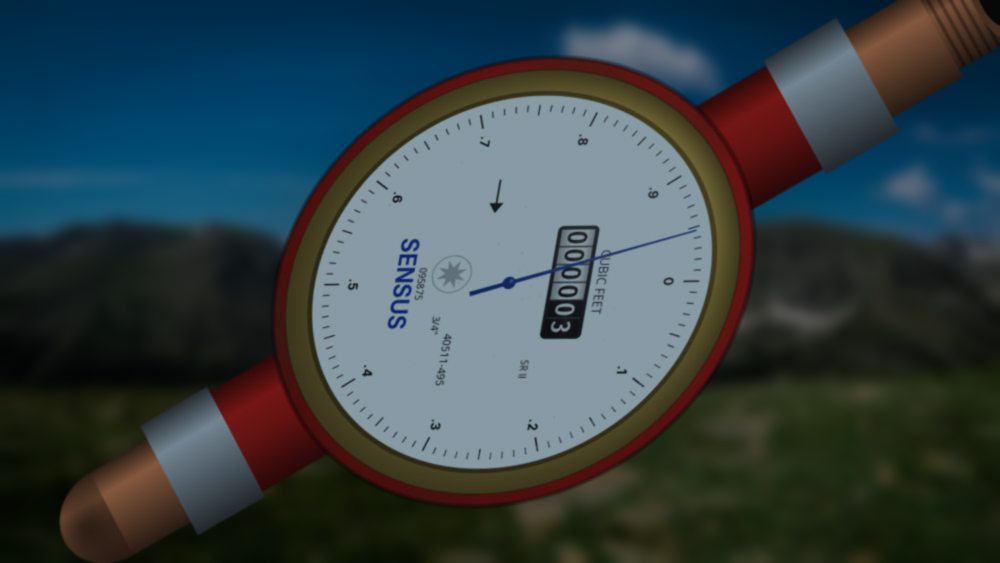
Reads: 2.95ft³
